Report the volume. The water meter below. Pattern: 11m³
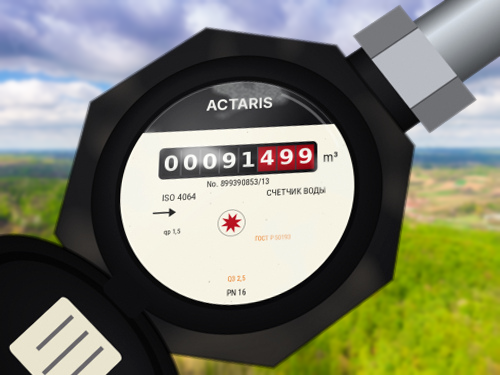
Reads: 91.499m³
